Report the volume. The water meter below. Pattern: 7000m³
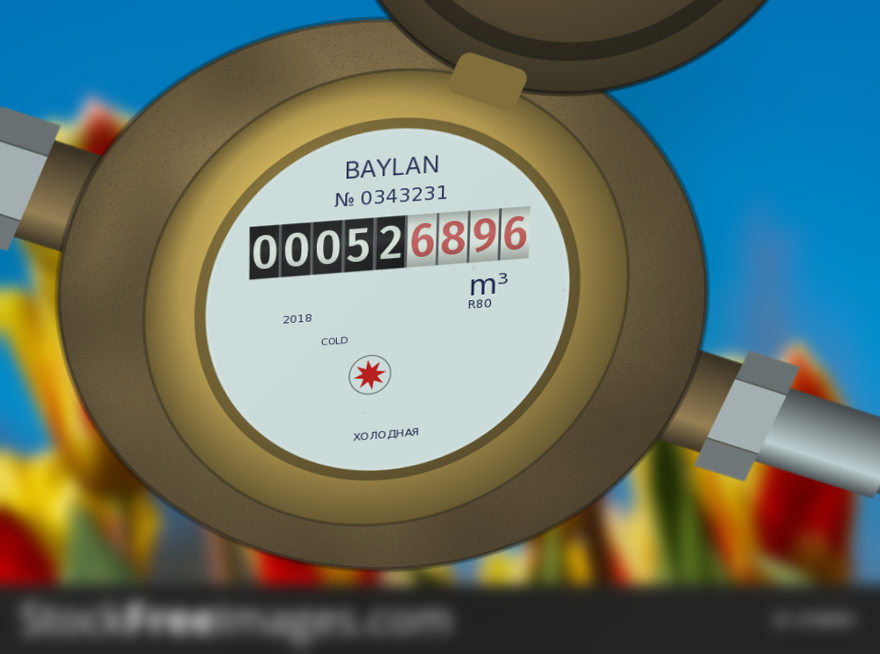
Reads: 52.6896m³
